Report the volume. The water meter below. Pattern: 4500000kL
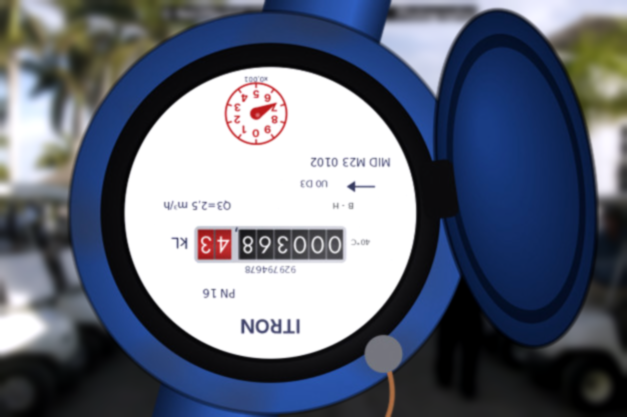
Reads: 368.436kL
